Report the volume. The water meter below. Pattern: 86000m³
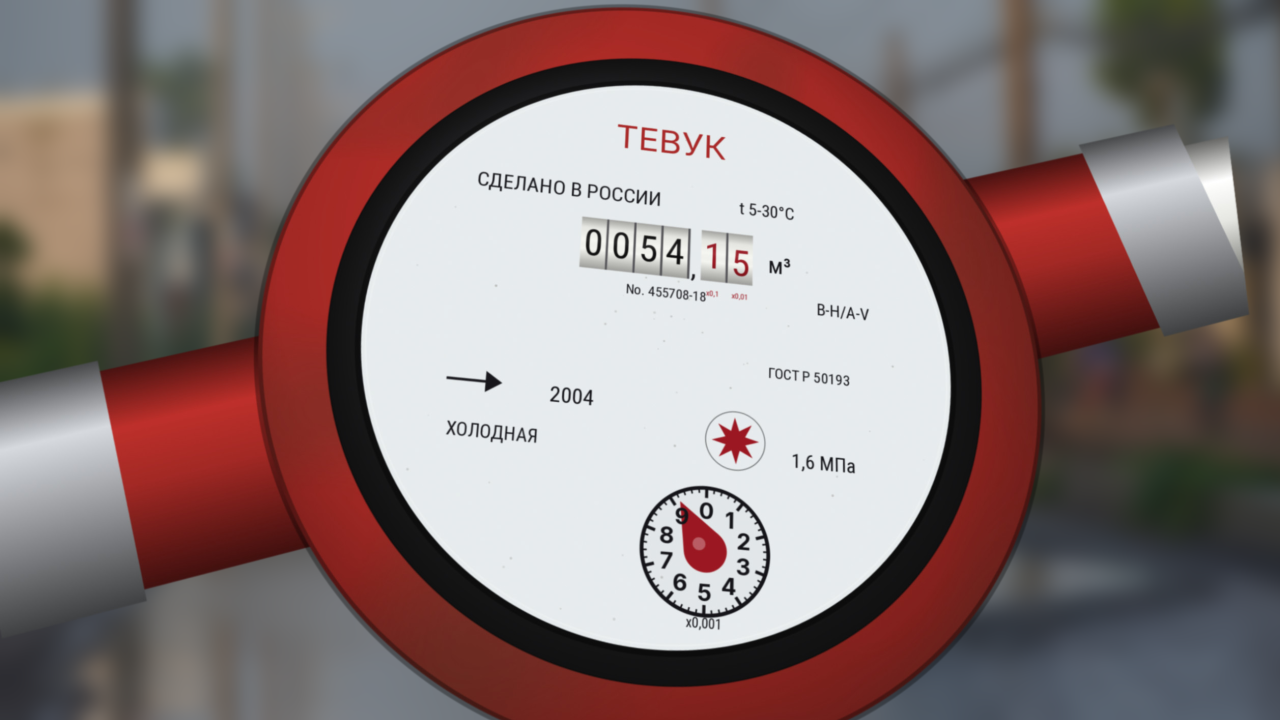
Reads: 54.149m³
